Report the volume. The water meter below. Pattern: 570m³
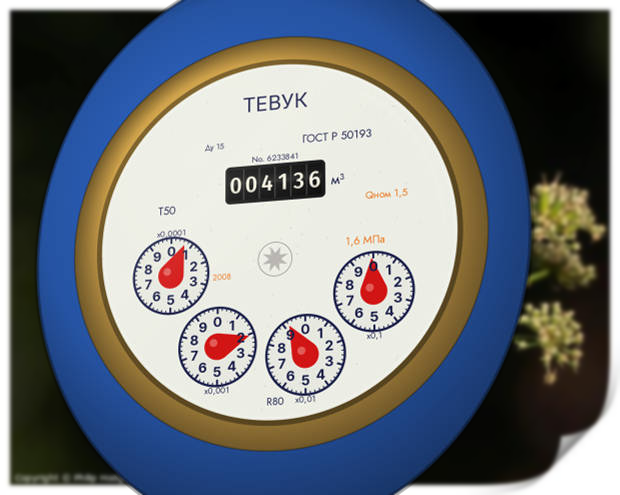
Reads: 4135.9920m³
